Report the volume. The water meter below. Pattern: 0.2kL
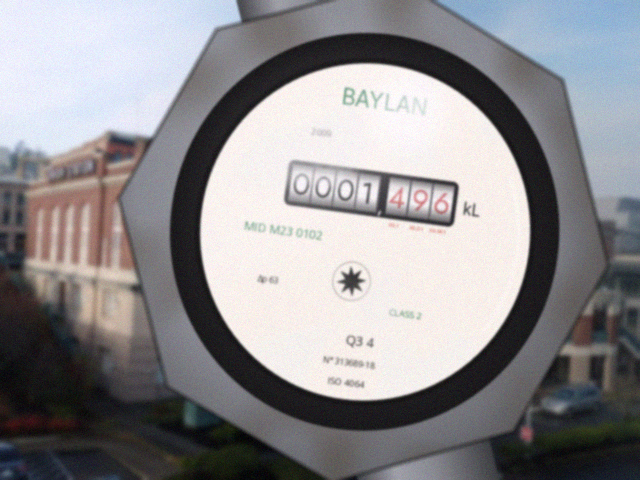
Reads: 1.496kL
